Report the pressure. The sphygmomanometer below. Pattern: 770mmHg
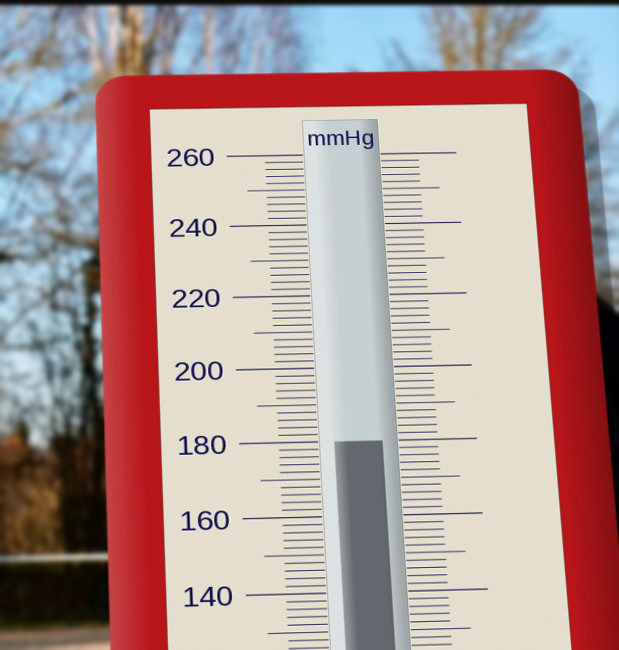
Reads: 180mmHg
